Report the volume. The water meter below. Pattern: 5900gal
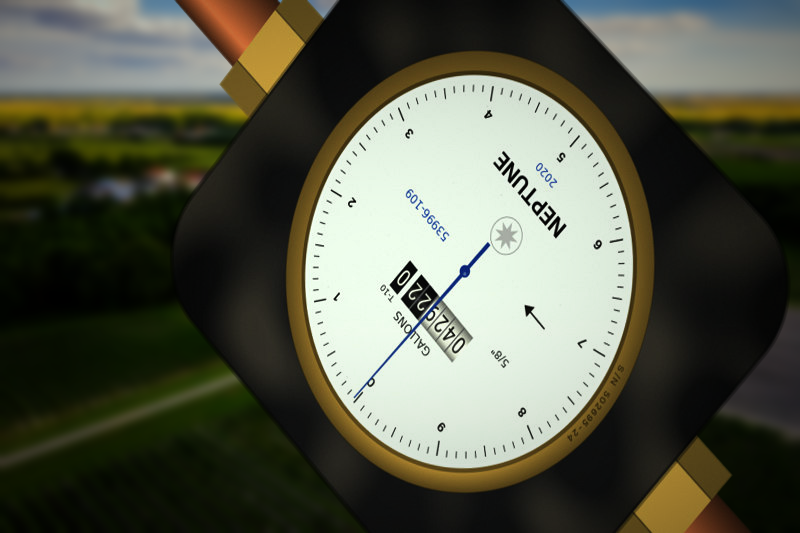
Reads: 429220.0gal
